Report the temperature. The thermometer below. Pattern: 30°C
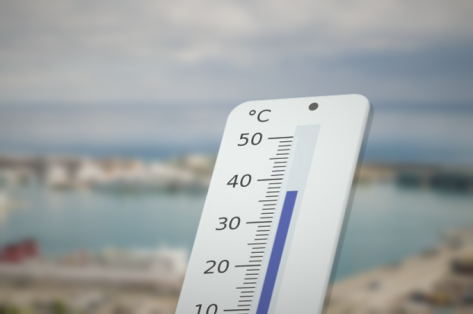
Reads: 37°C
